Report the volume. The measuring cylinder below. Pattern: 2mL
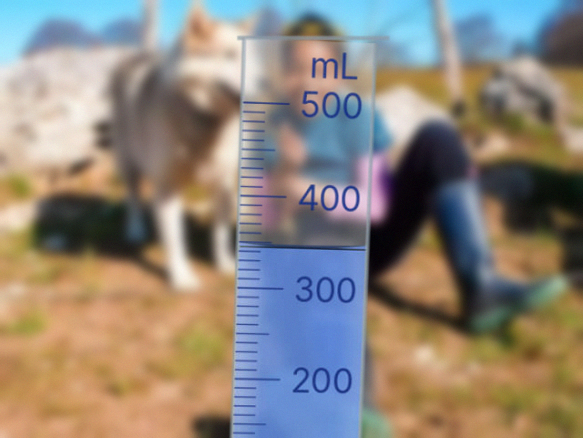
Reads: 345mL
